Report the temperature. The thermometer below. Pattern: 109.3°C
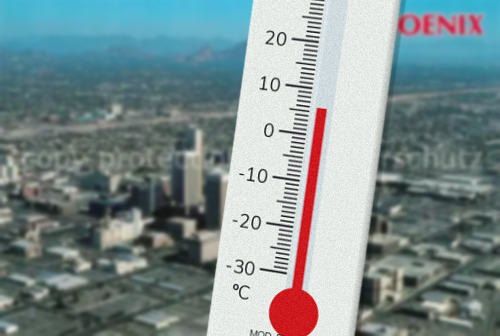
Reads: 6°C
